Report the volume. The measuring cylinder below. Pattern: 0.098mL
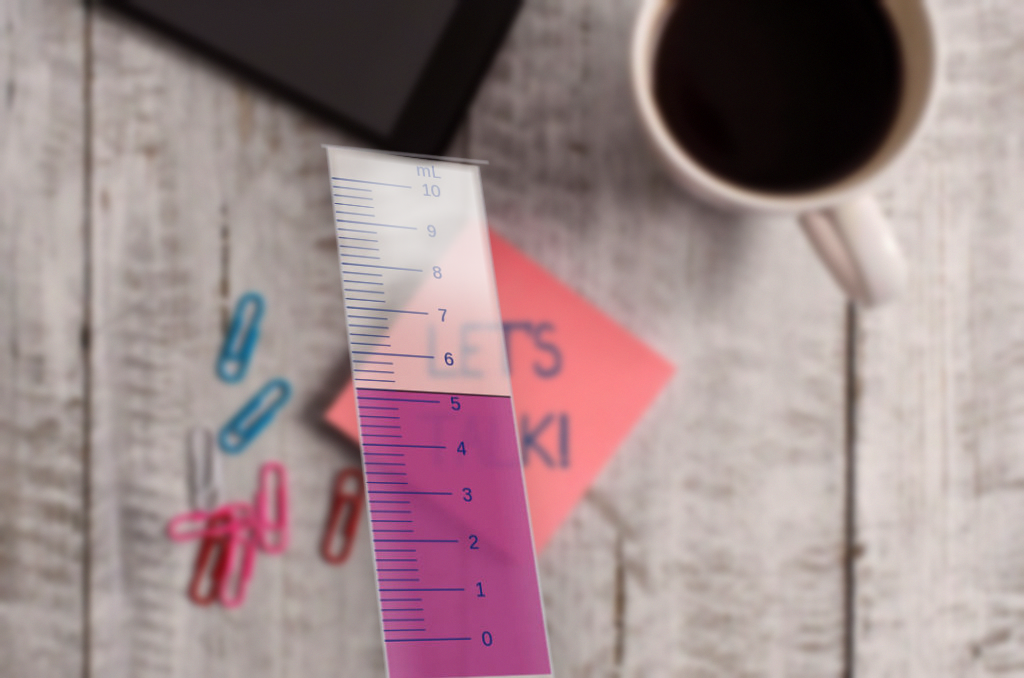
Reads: 5.2mL
